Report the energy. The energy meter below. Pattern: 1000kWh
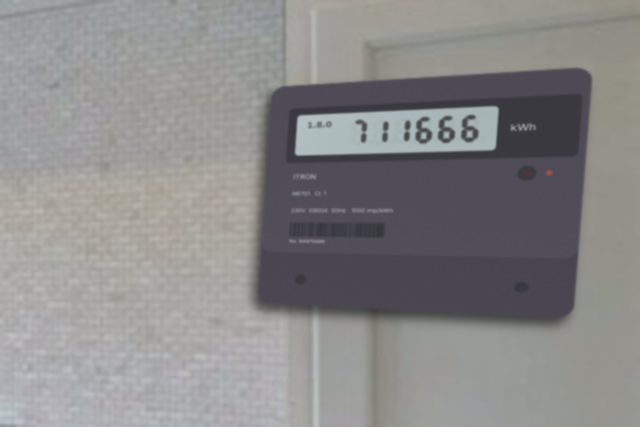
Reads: 711666kWh
